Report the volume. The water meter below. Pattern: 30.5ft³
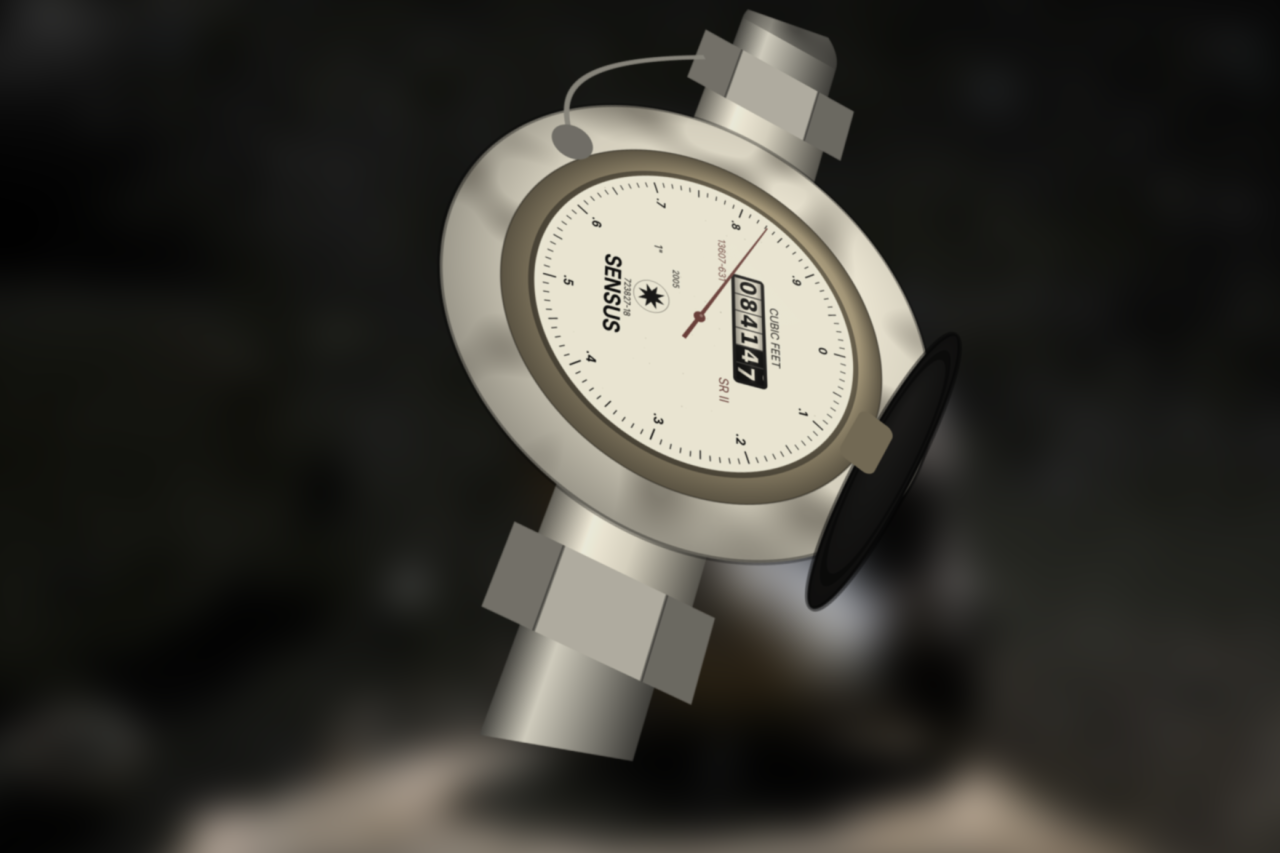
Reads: 84146.83ft³
